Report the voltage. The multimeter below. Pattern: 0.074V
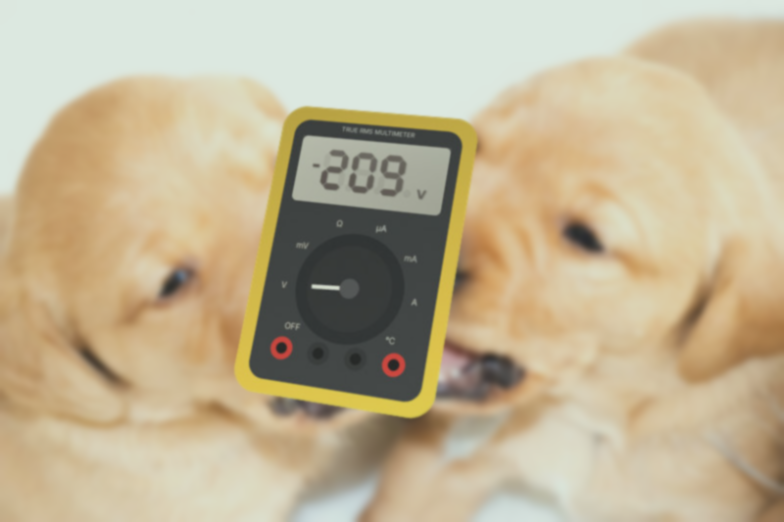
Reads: -209V
